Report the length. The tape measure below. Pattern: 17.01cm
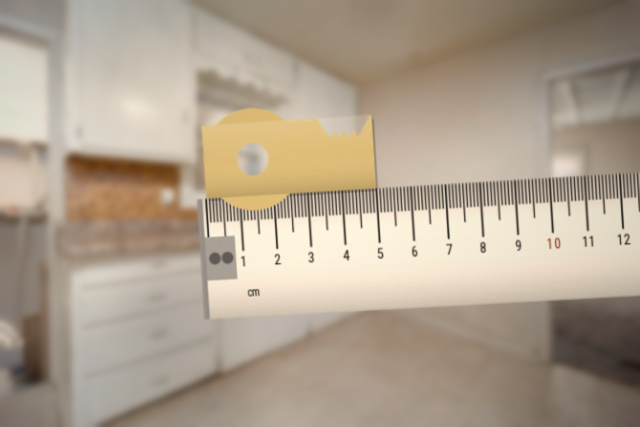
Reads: 5cm
